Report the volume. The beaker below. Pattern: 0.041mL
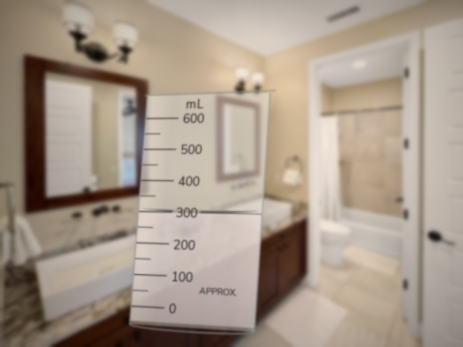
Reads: 300mL
